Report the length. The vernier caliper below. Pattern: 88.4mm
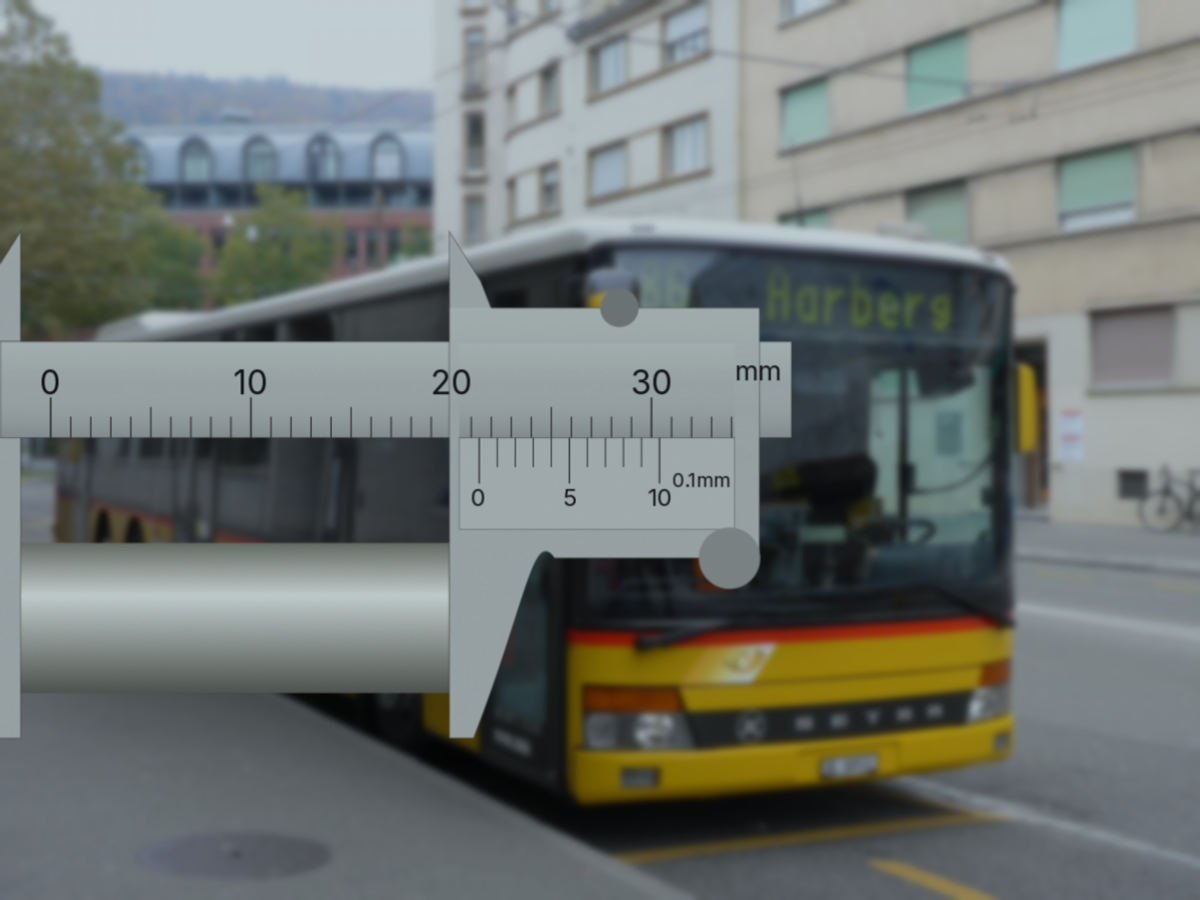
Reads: 21.4mm
